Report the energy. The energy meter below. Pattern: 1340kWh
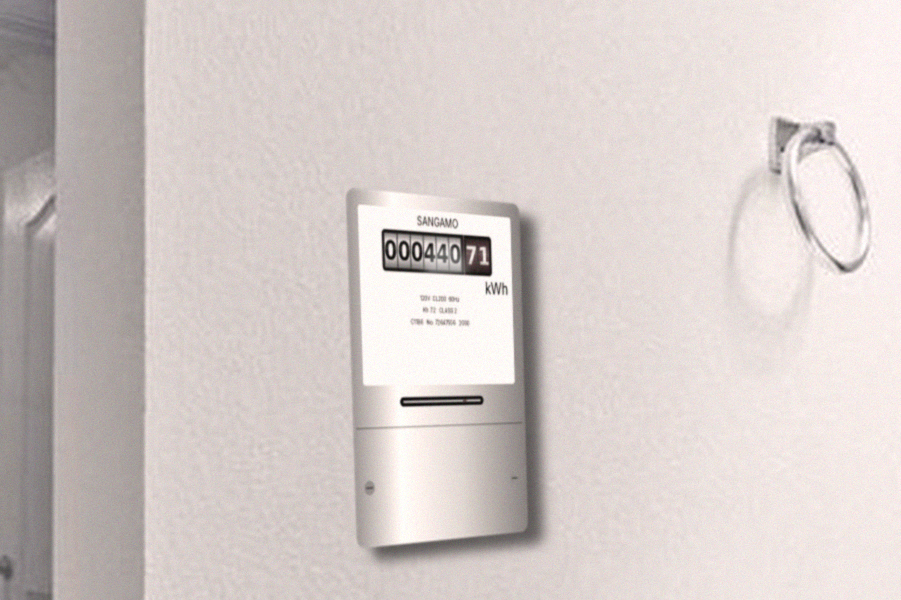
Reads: 440.71kWh
